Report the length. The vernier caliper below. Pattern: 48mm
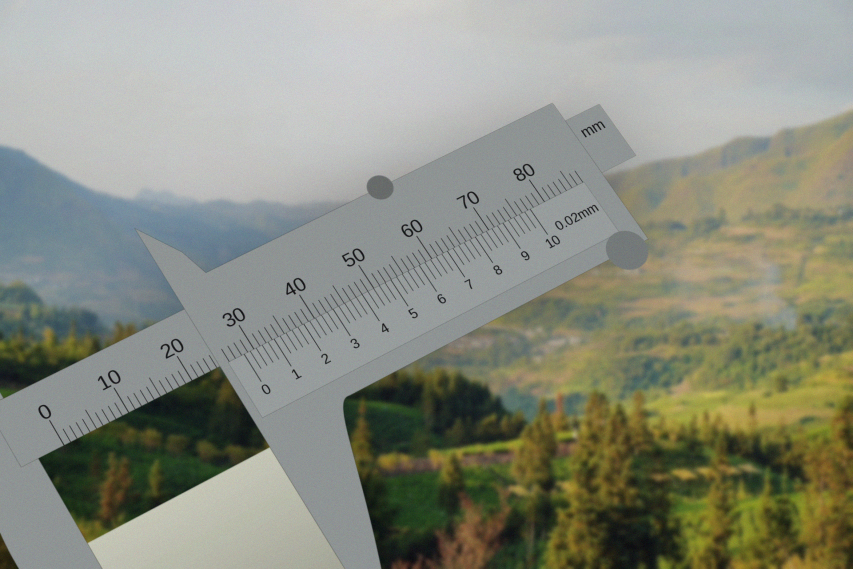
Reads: 28.4mm
